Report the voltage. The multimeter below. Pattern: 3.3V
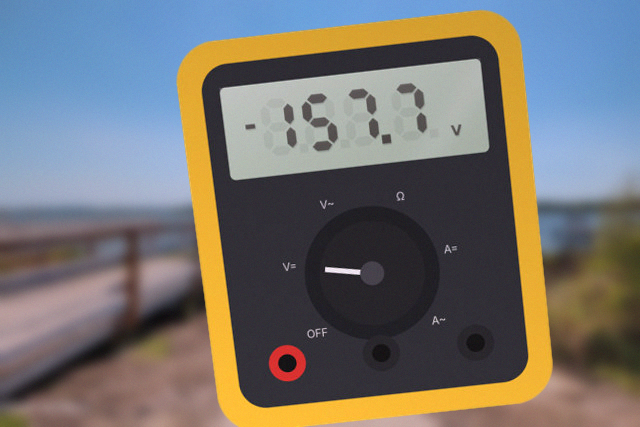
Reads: -157.7V
